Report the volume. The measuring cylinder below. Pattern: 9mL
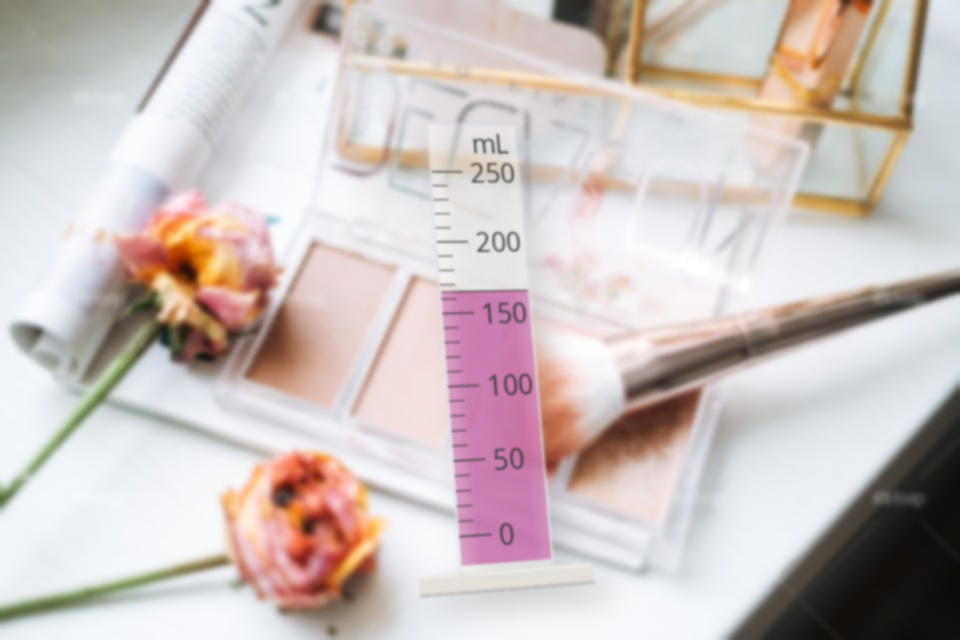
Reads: 165mL
